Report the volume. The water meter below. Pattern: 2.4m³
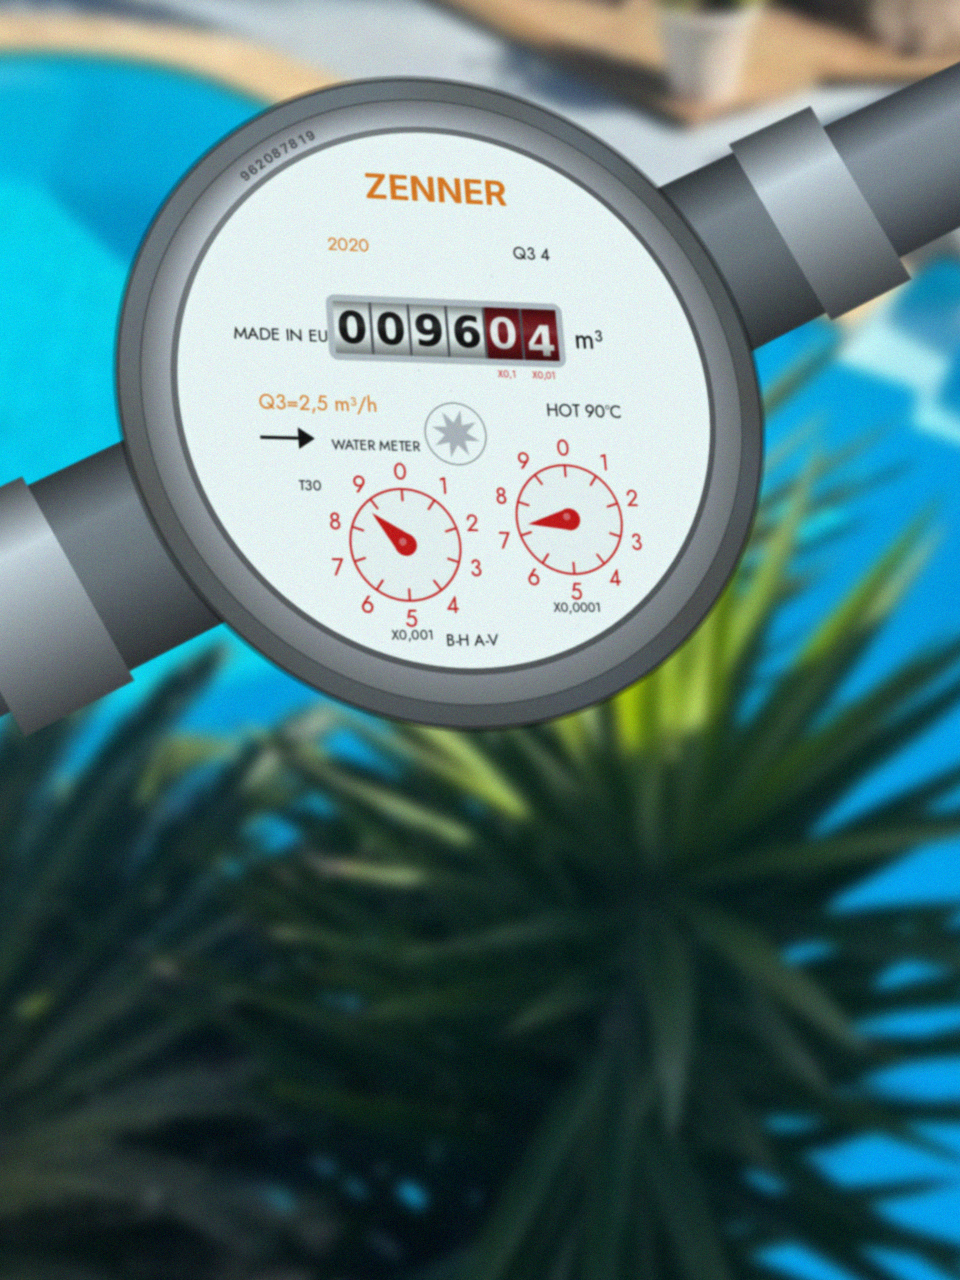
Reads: 96.0387m³
